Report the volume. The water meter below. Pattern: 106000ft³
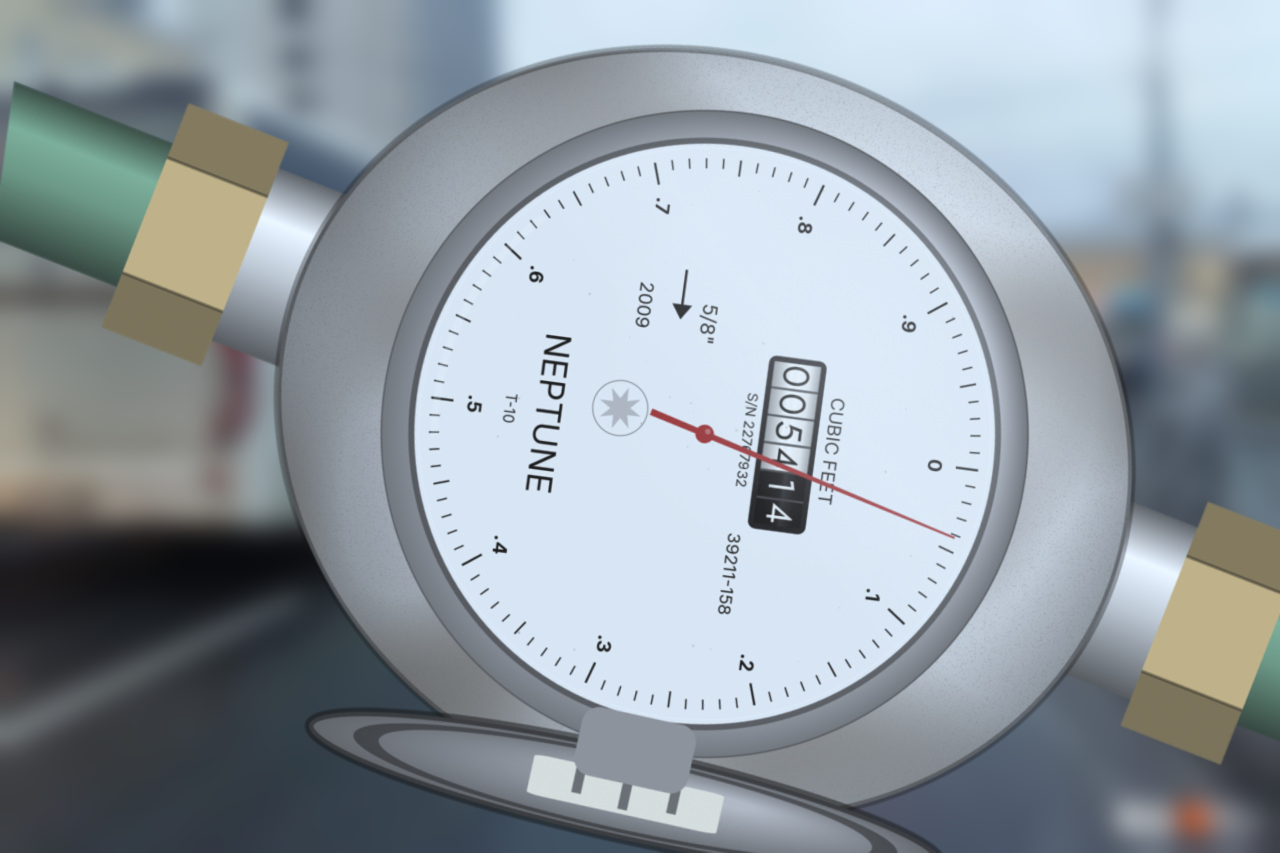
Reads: 5414.04ft³
